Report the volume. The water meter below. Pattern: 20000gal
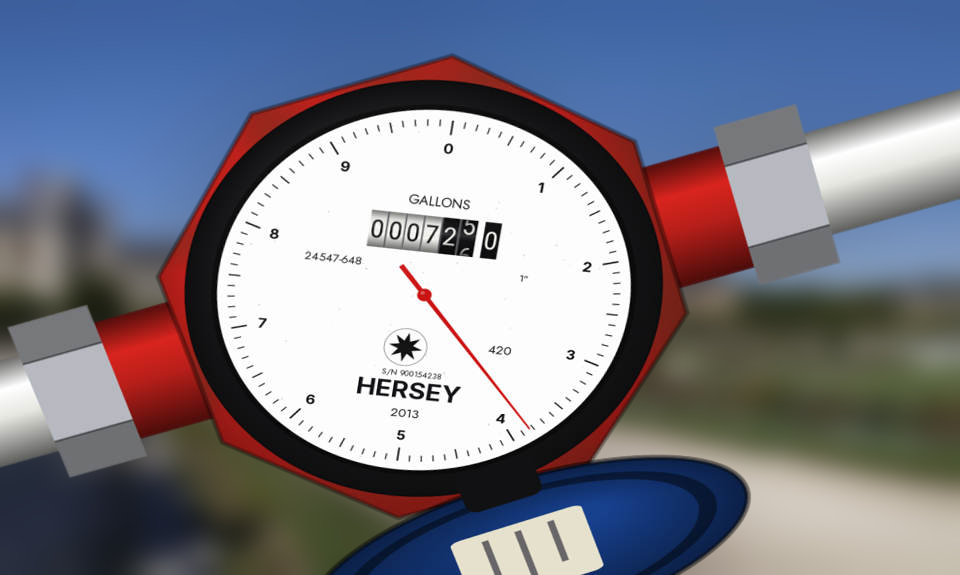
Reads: 7253.8gal
